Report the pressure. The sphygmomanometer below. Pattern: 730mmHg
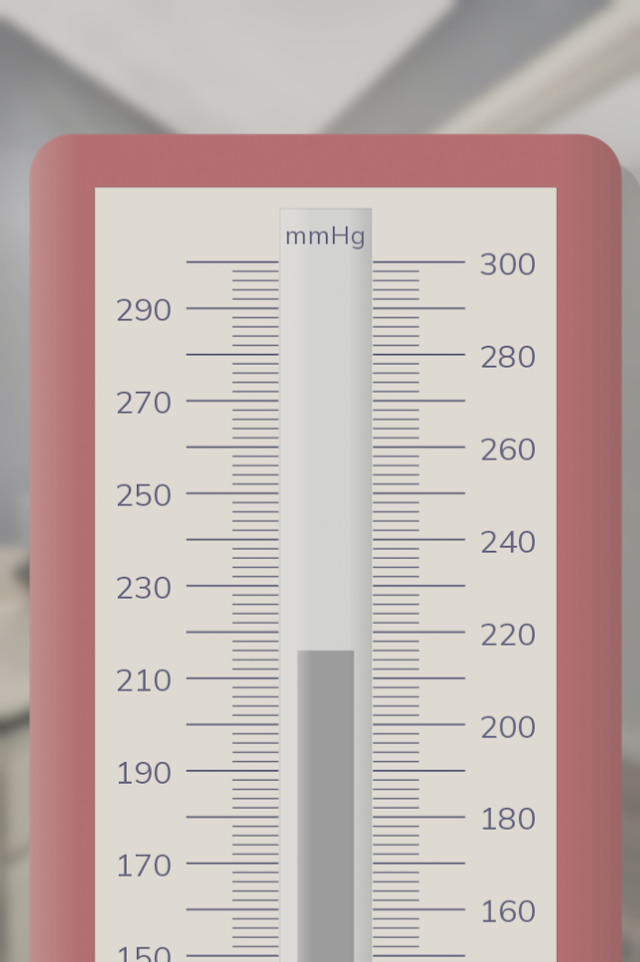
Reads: 216mmHg
